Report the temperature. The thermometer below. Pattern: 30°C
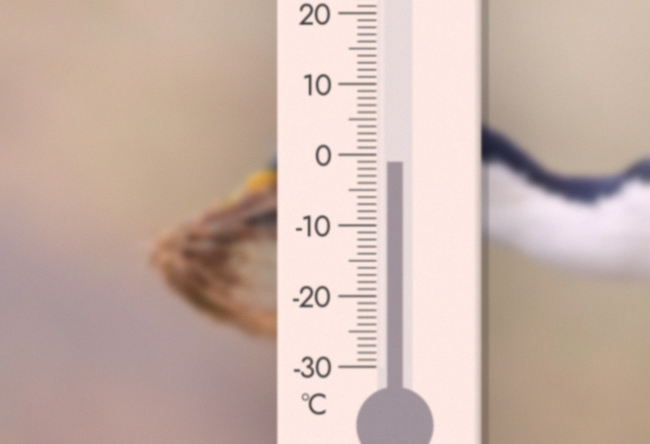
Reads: -1°C
